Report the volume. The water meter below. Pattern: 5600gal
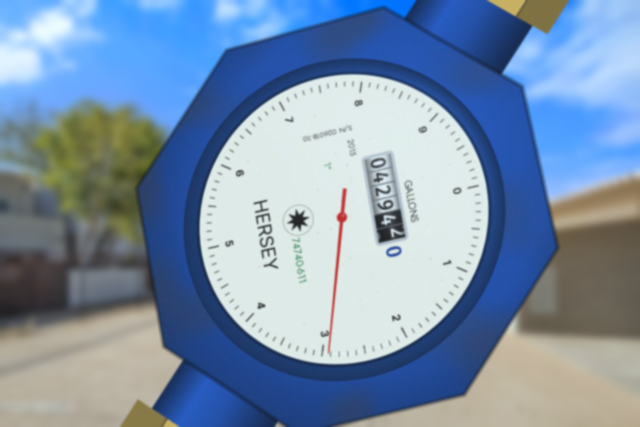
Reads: 429422.9gal
